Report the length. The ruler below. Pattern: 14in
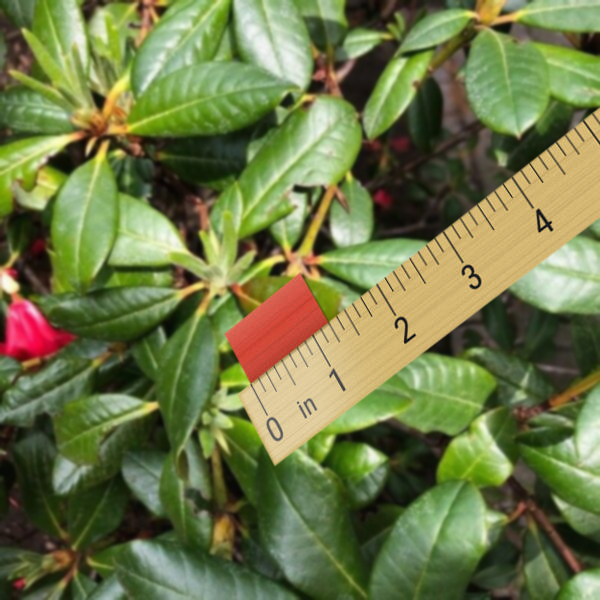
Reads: 1.25in
